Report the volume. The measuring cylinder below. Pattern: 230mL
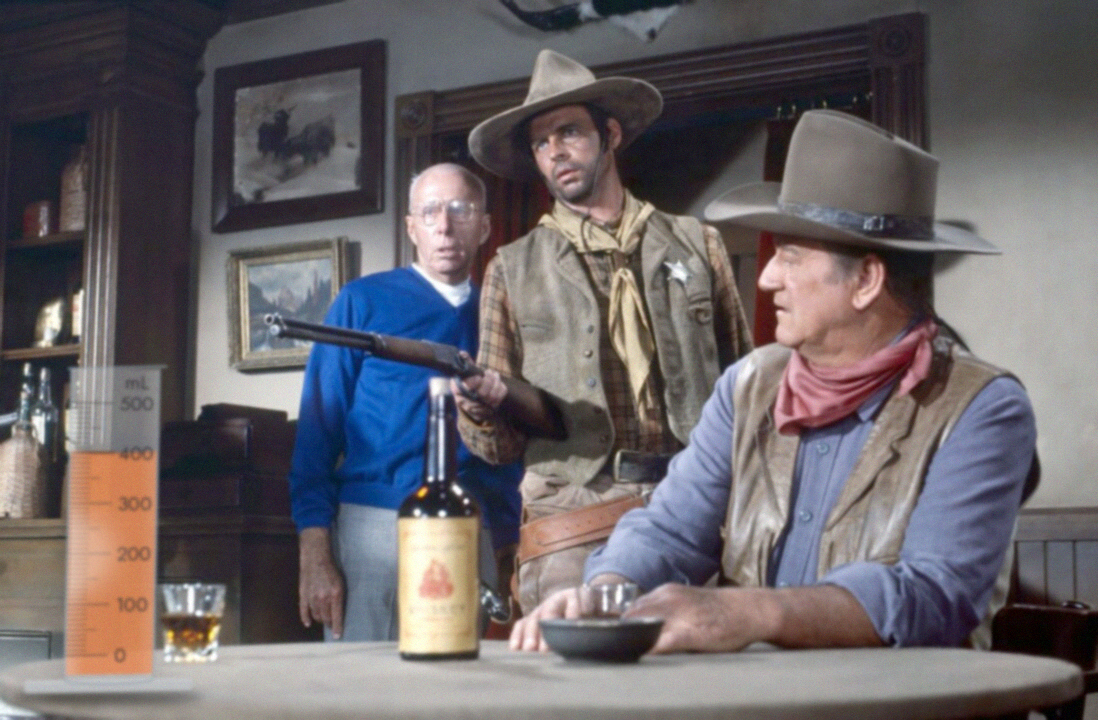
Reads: 400mL
